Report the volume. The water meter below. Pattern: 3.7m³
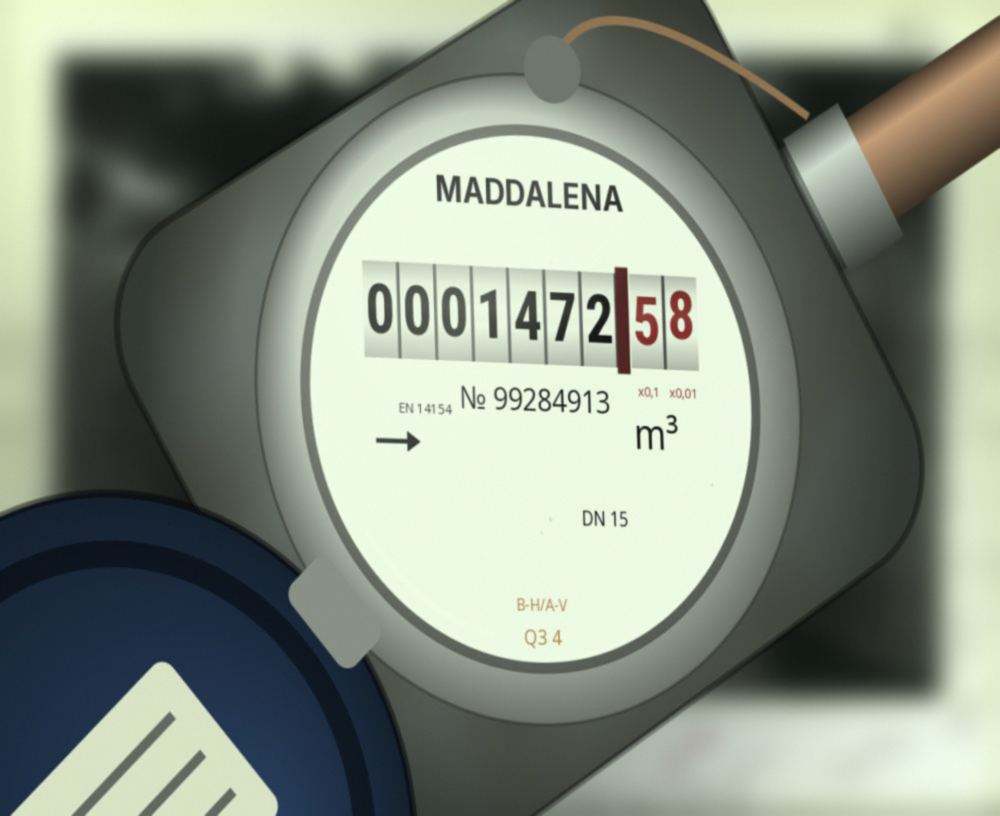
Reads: 1472.58m³
